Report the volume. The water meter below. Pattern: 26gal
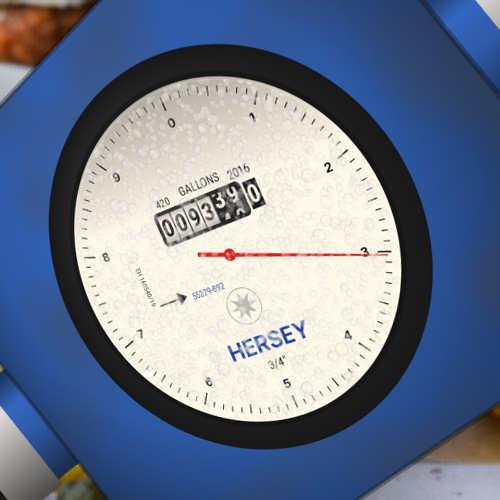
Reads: 93393.0gal
